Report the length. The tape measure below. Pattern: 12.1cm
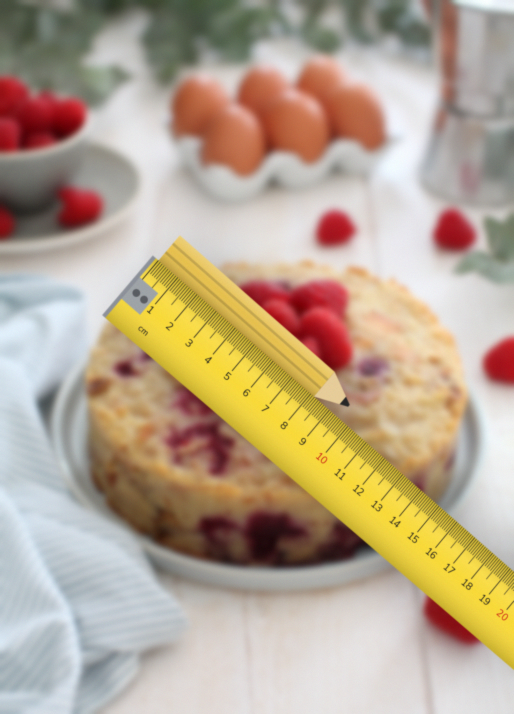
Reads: 9.5cm
